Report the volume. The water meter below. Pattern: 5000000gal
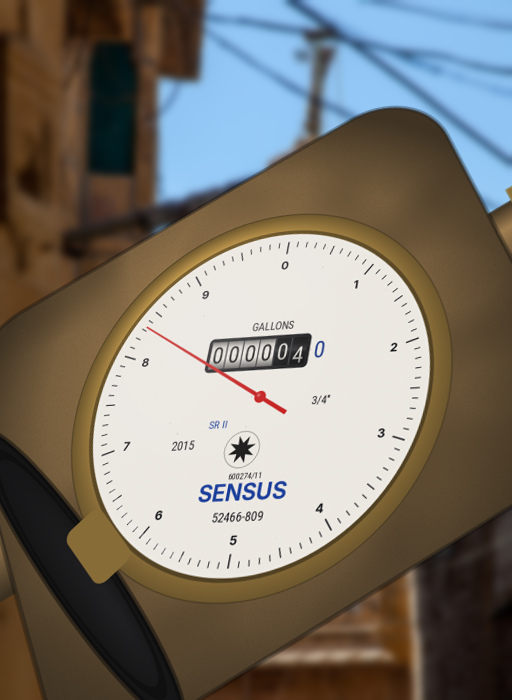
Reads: 38.3gal
